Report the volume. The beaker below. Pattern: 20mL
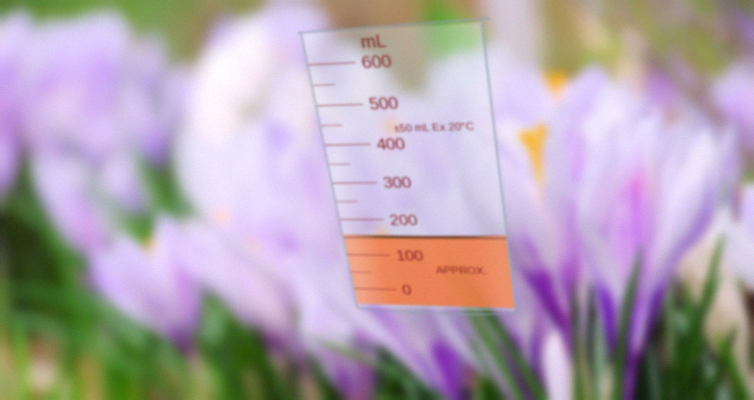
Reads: 150mL
